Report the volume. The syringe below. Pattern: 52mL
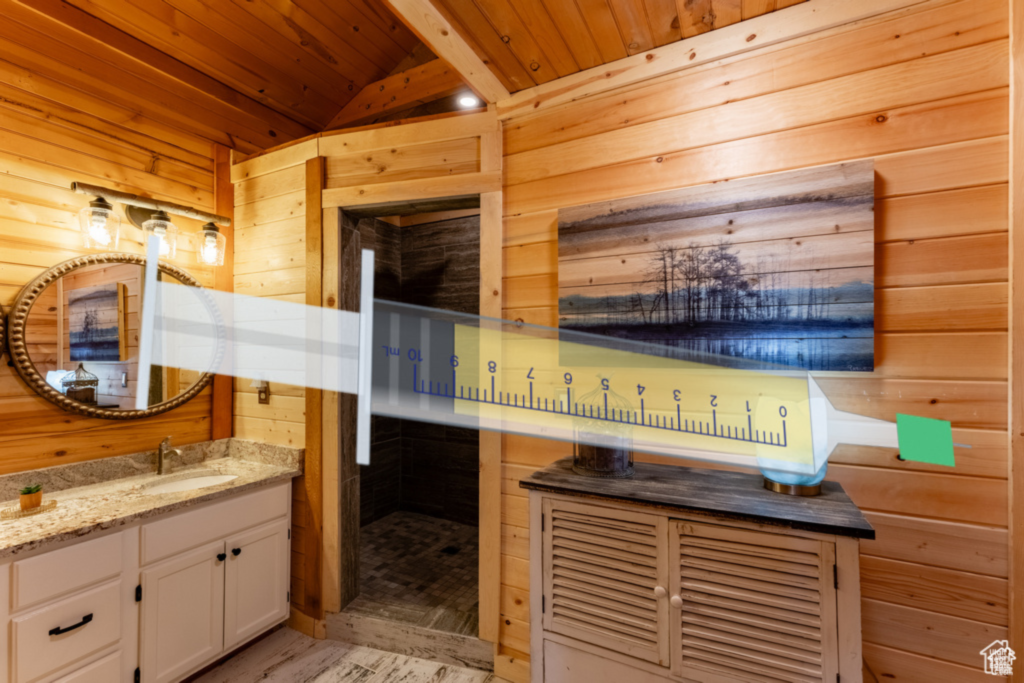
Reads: 9mL
